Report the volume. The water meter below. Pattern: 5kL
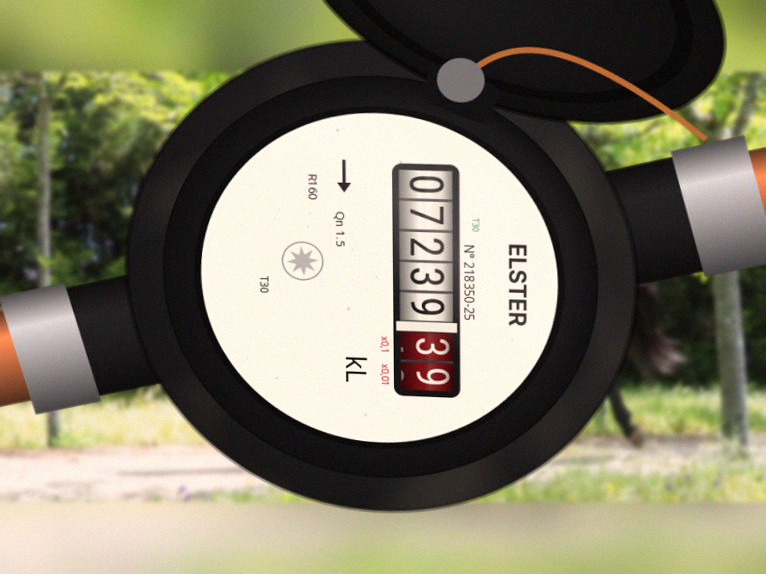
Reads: 7239.39kL
